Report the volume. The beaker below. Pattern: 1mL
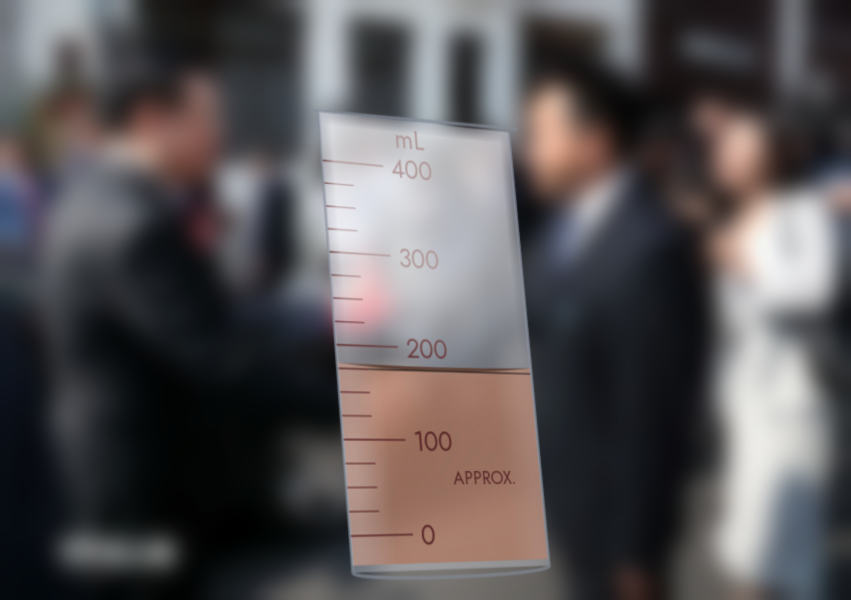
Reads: 175mL
